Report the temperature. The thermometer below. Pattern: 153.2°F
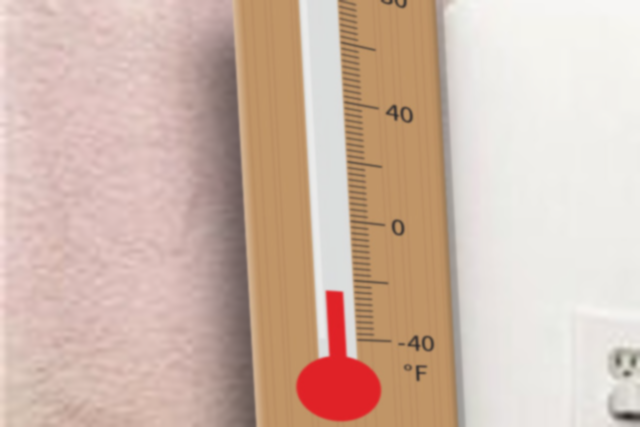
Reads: -24°F
